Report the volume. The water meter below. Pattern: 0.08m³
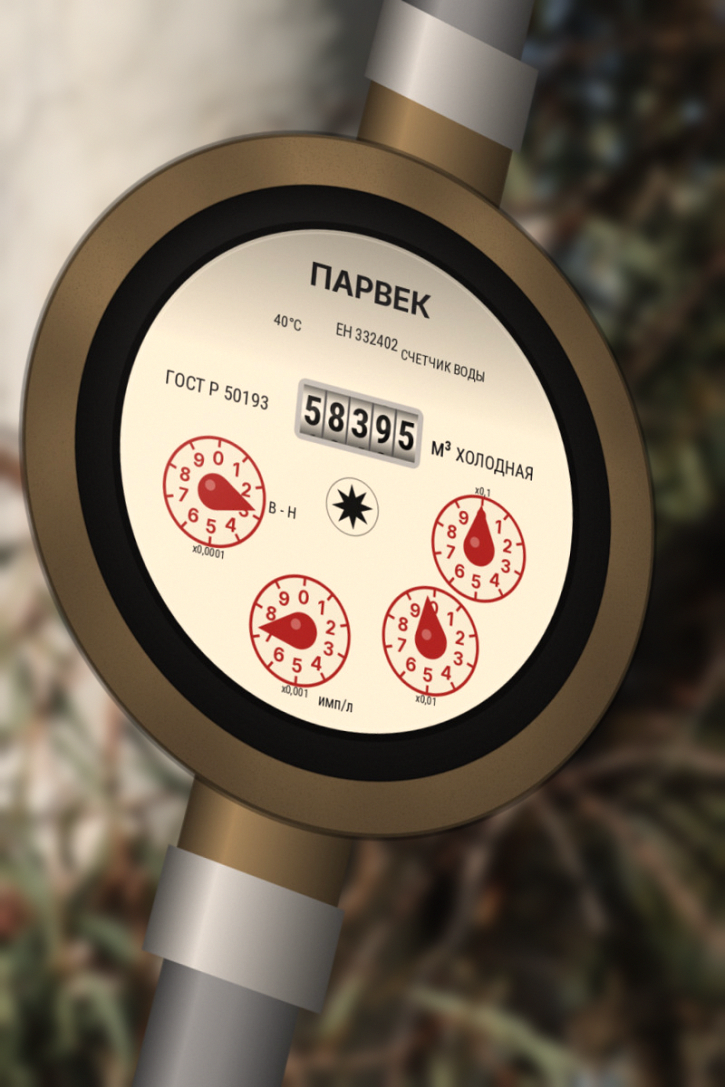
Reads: 58394.9972m³
